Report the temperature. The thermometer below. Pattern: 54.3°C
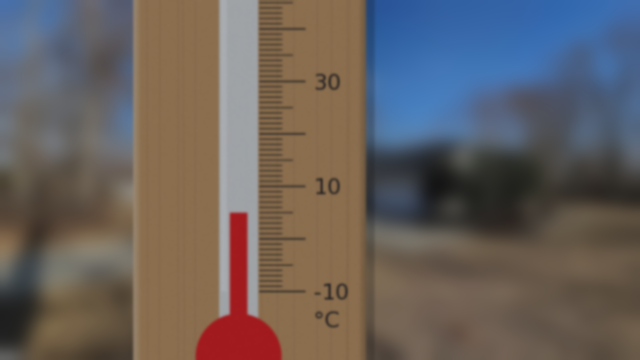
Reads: 5°C
